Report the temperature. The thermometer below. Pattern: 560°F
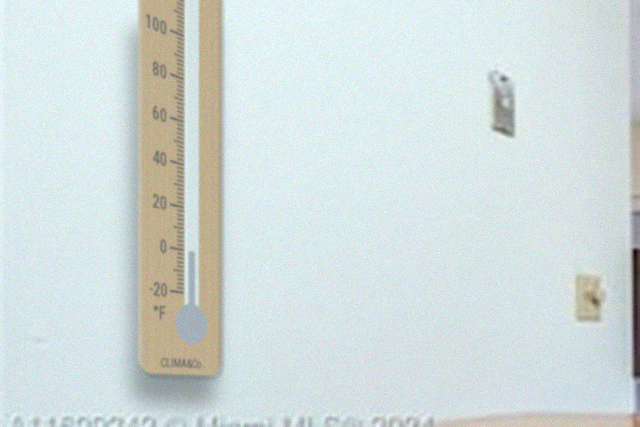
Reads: 0°F
